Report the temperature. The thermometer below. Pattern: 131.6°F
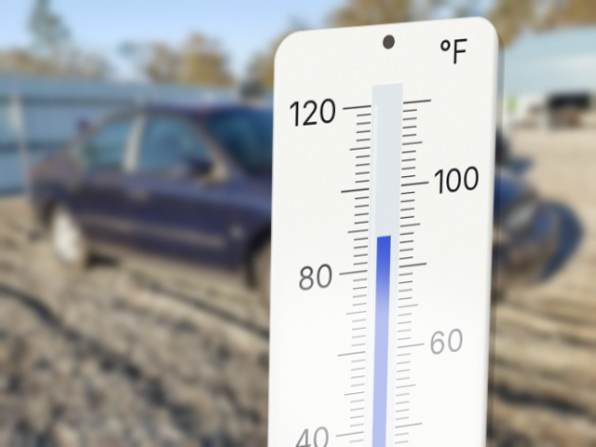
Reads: 88°F
